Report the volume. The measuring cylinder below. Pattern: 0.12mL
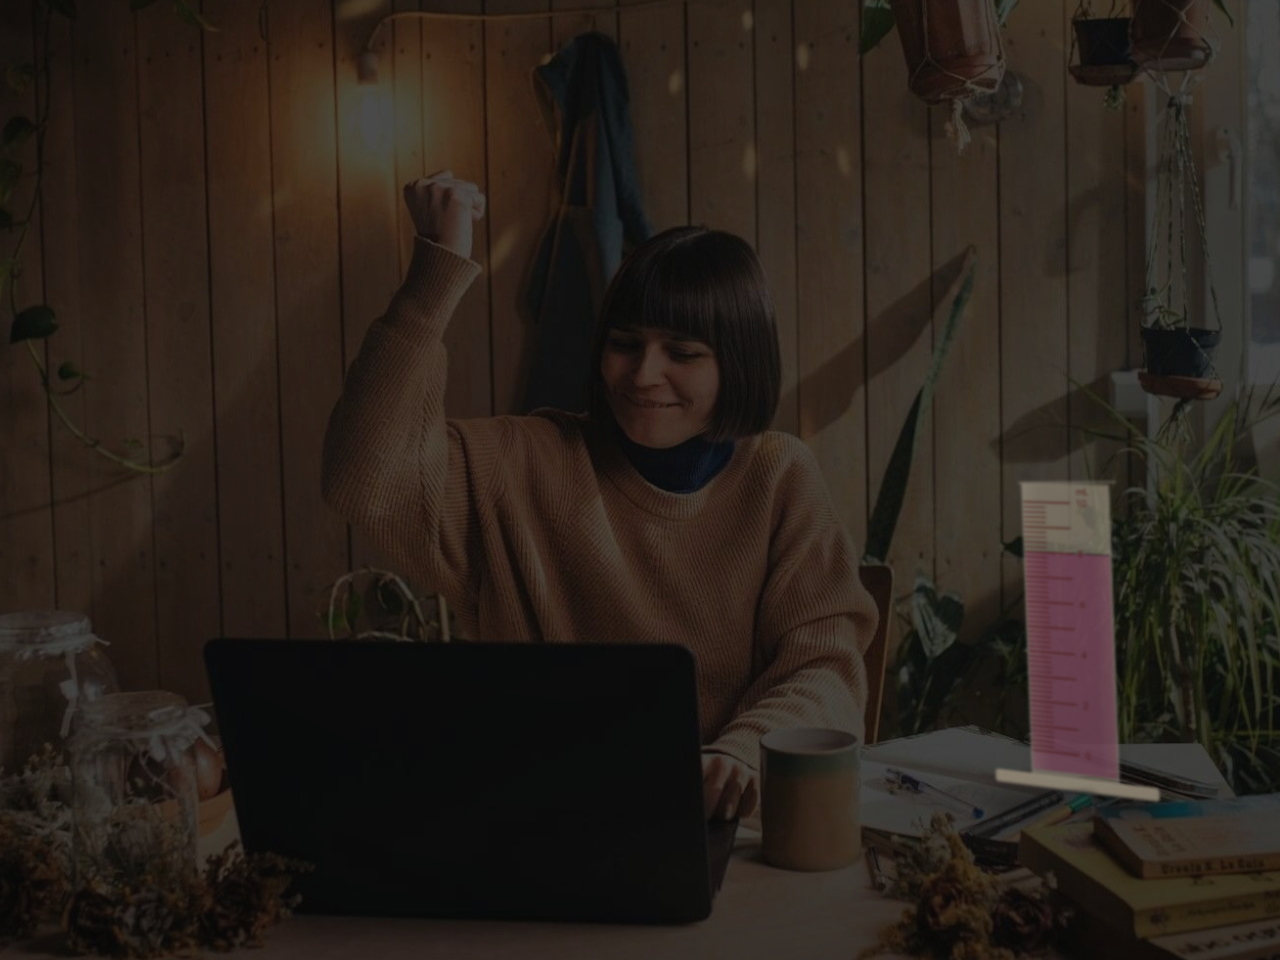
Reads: 8mL
